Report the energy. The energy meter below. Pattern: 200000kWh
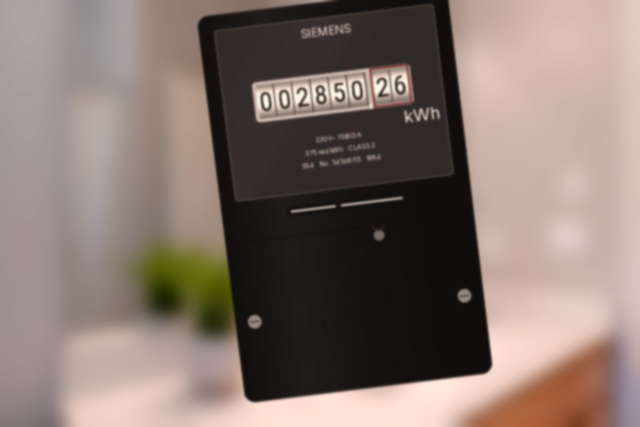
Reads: 2850.26kWh
